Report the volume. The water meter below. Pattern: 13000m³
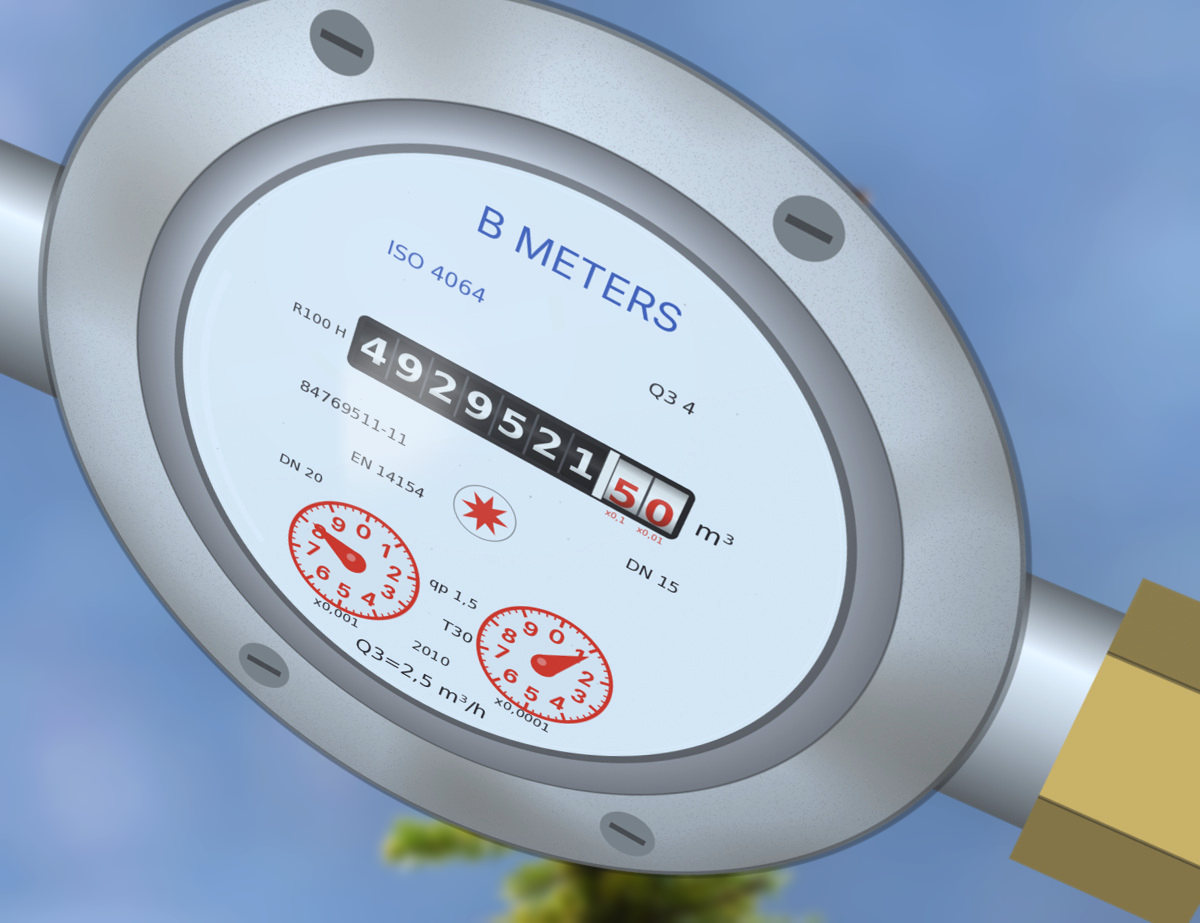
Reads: 4929521.4981m³
